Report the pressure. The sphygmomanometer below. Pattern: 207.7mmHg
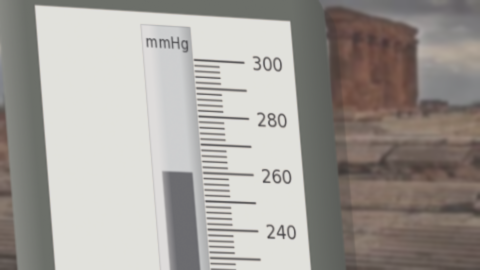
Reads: 260mmHg
